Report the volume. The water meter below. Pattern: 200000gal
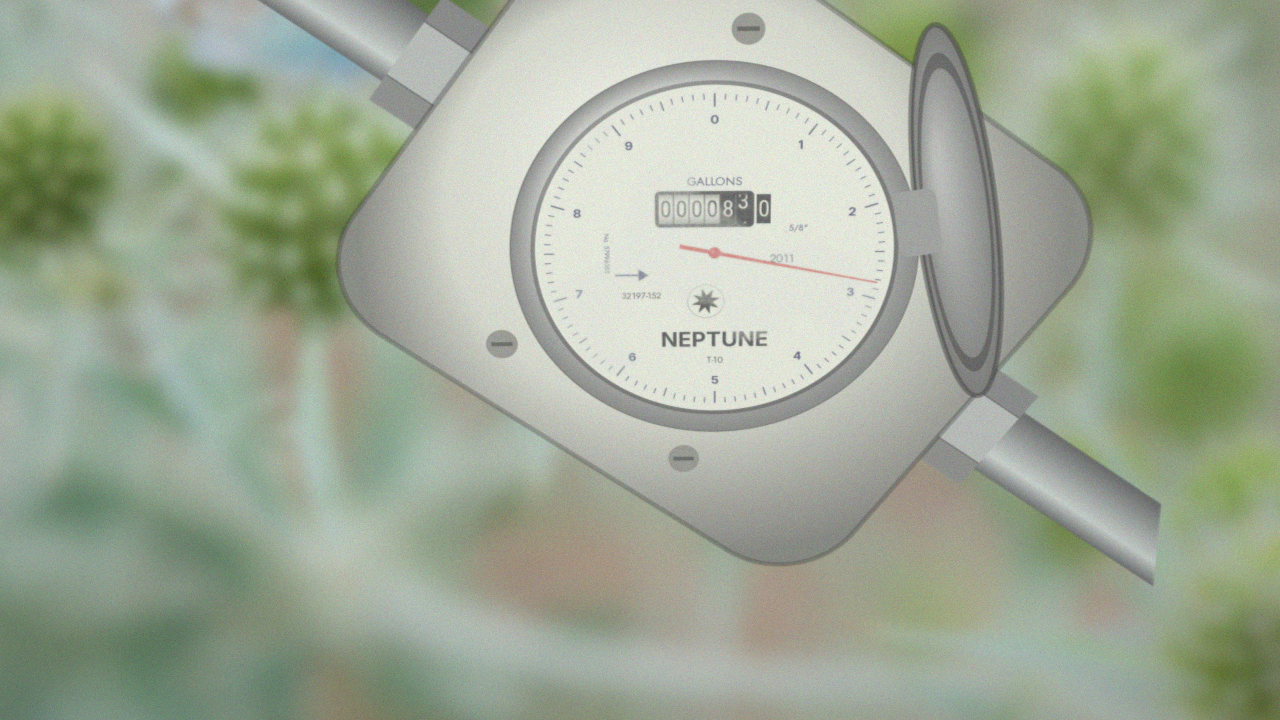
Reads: 832.8gal
